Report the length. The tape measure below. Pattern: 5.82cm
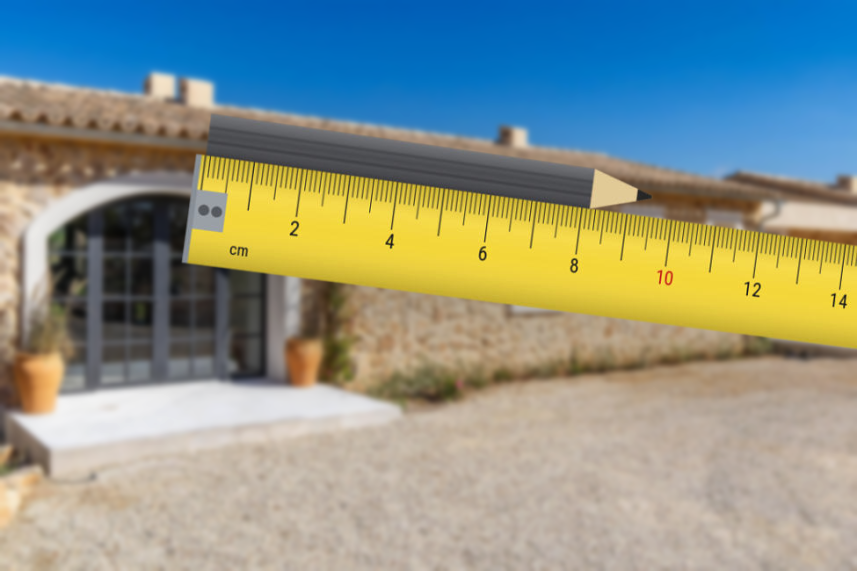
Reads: 9.5cm
